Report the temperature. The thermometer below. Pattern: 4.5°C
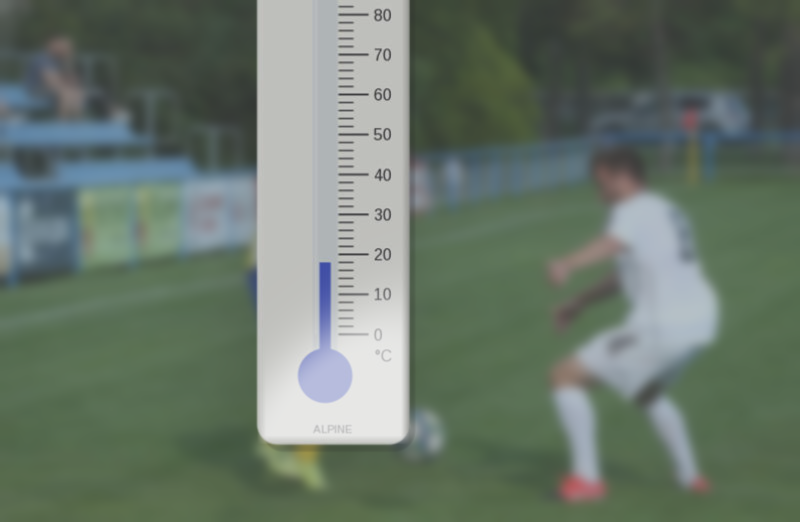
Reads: 18°C
